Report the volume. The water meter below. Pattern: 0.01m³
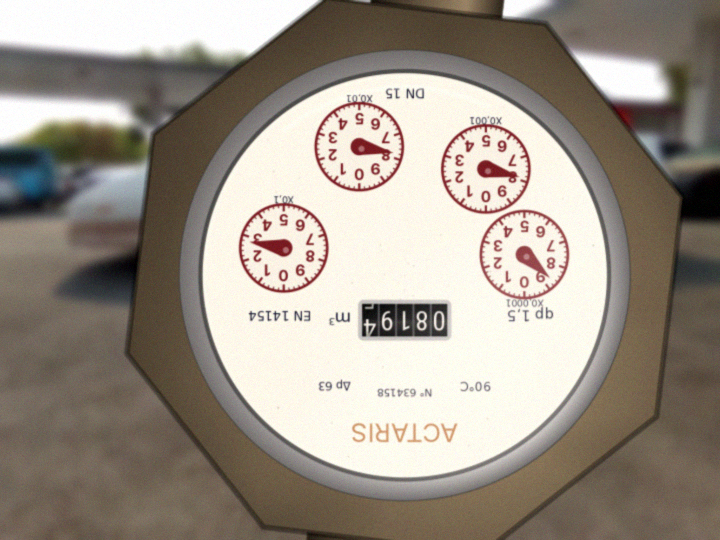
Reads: 8194.2778m³
